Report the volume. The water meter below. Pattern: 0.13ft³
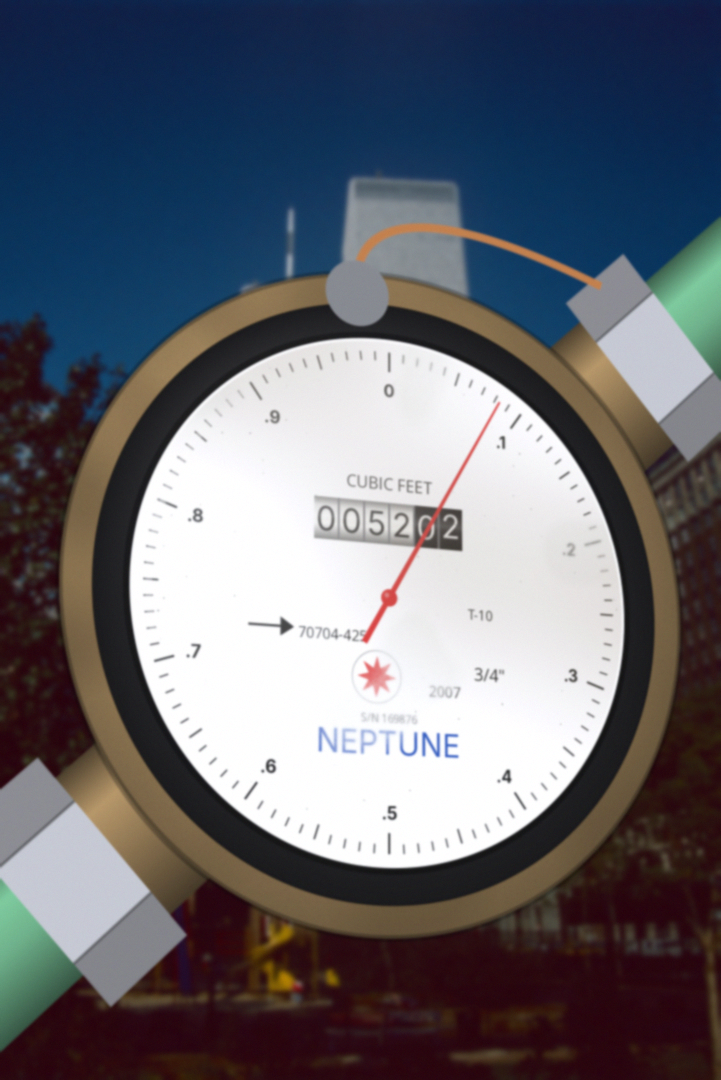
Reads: 5202.08ft³
